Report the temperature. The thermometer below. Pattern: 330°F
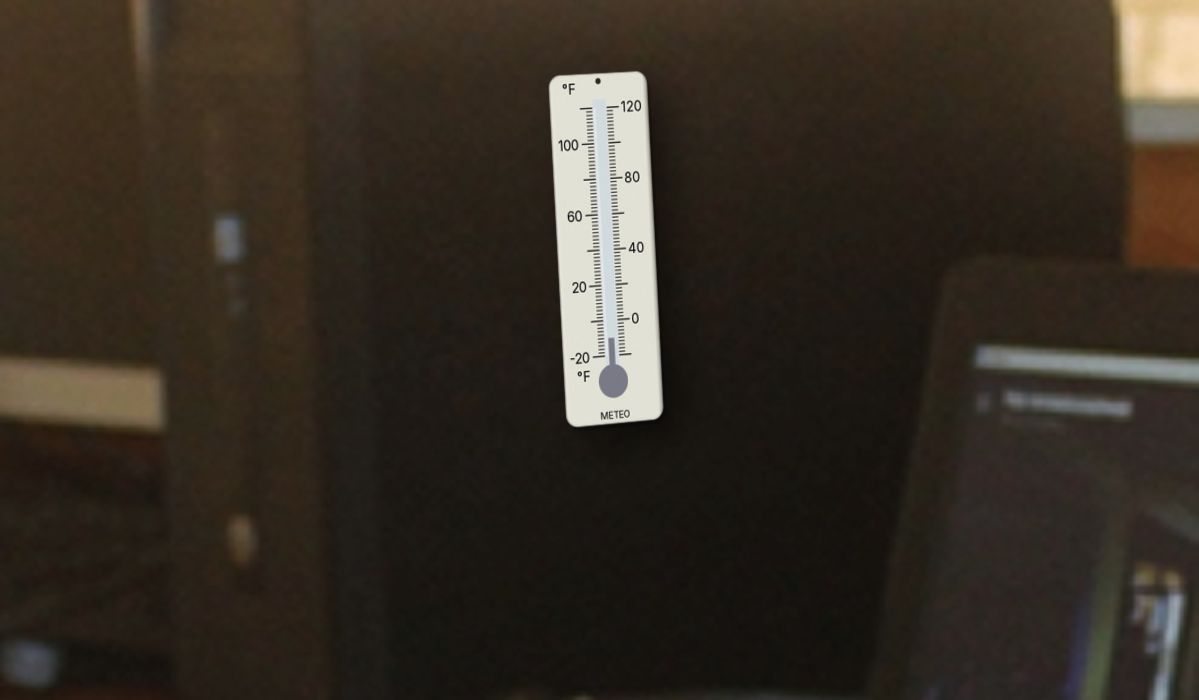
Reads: -10°F
